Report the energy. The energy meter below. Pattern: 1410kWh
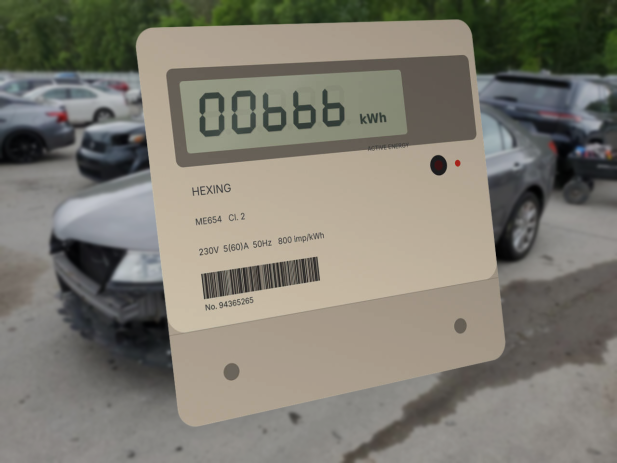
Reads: 666kWh
